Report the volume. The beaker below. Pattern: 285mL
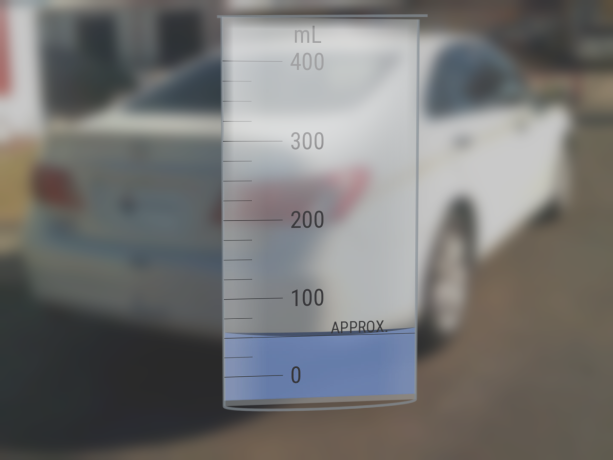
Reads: 50mL
